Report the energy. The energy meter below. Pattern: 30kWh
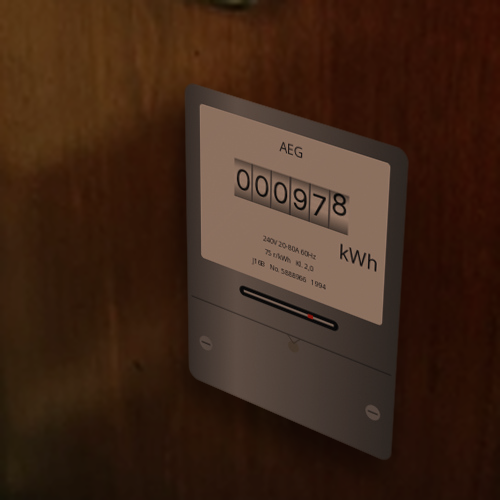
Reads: 978kWh
